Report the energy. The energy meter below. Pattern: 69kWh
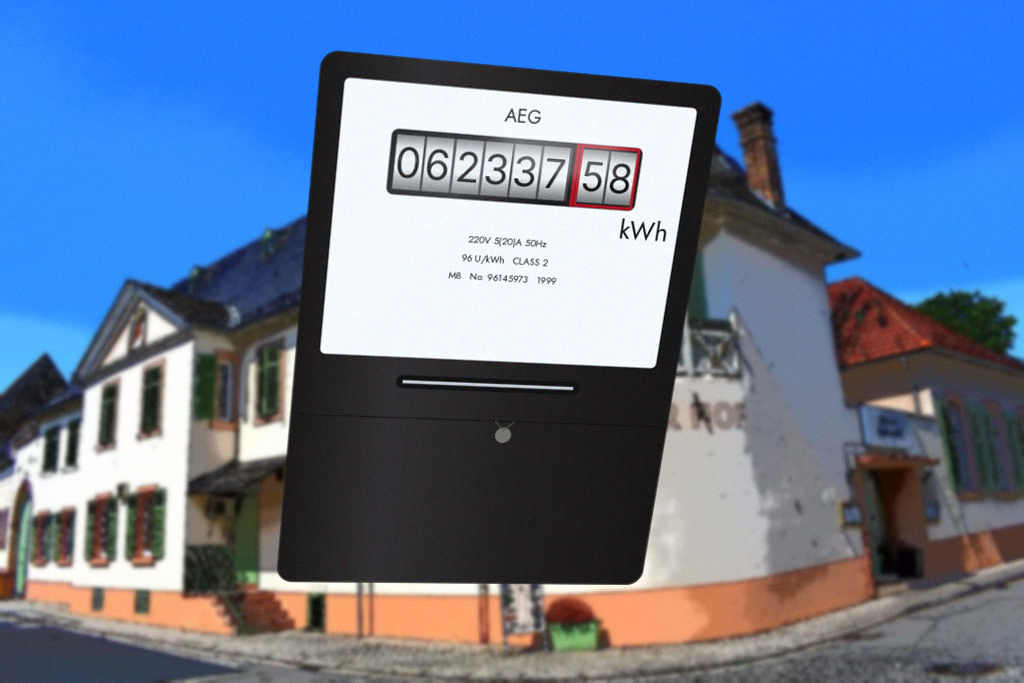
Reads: 62337.58kWh
